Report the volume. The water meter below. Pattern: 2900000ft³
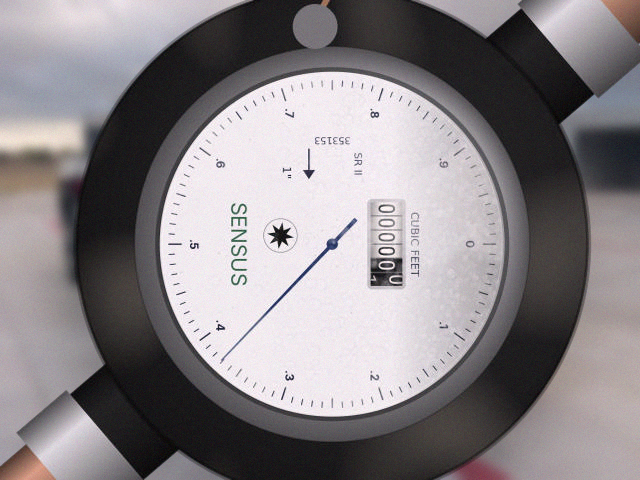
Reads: 0.37ft³
